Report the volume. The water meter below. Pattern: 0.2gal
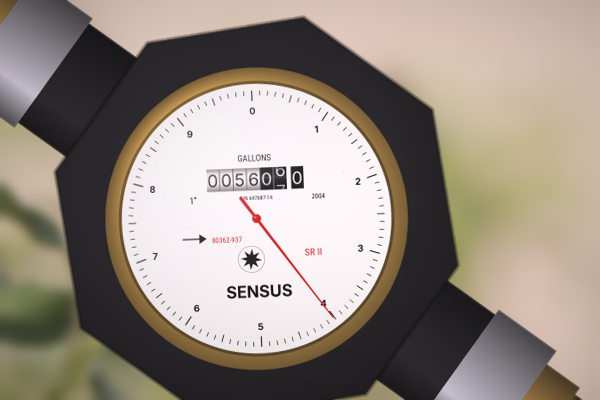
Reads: 56064.0gal
